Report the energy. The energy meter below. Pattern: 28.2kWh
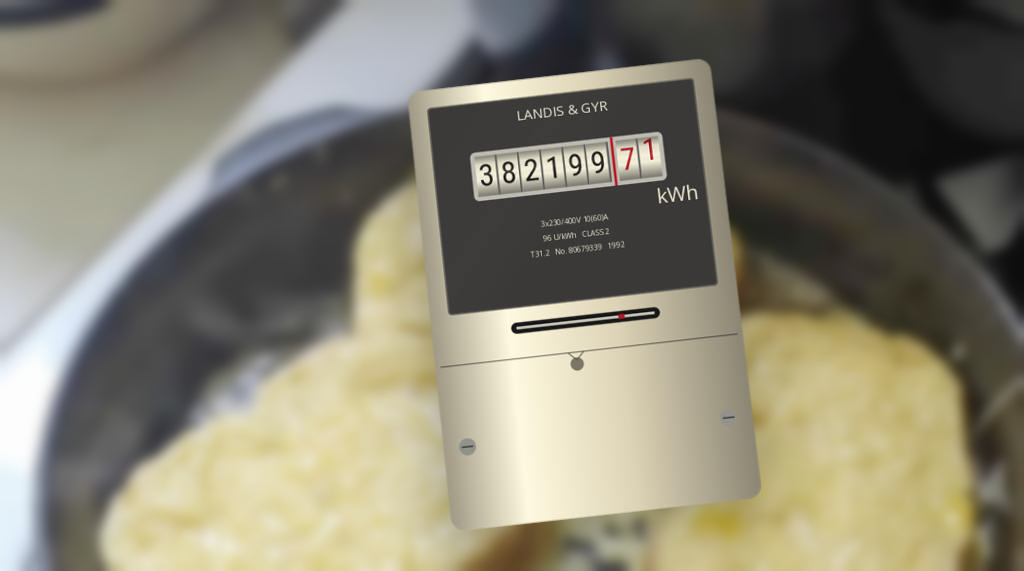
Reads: 382199.71kWh
